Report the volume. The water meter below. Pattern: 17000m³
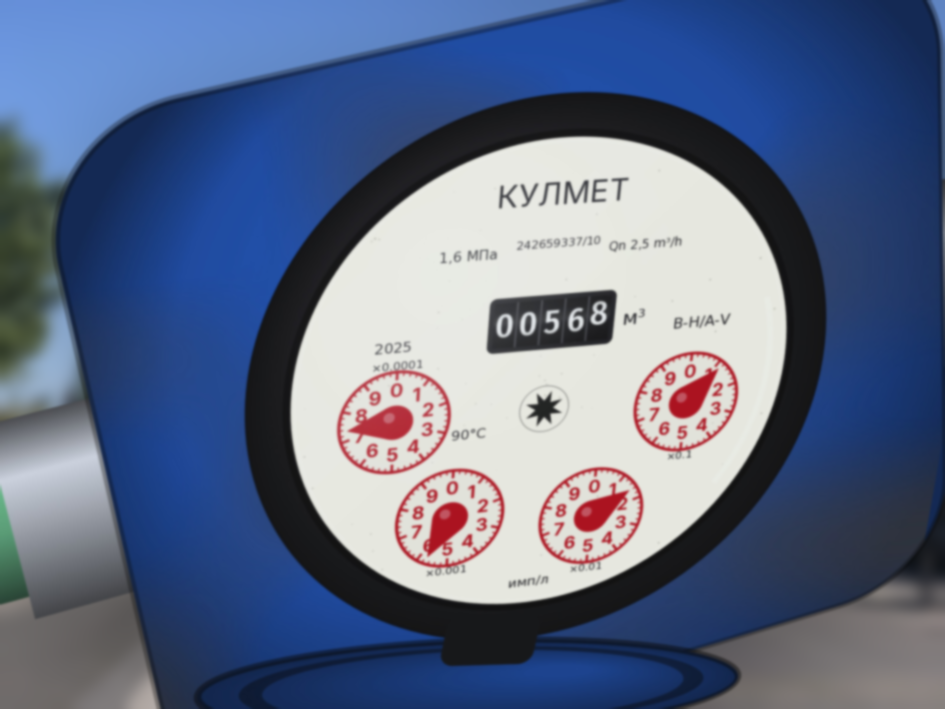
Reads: 568.1157m³
